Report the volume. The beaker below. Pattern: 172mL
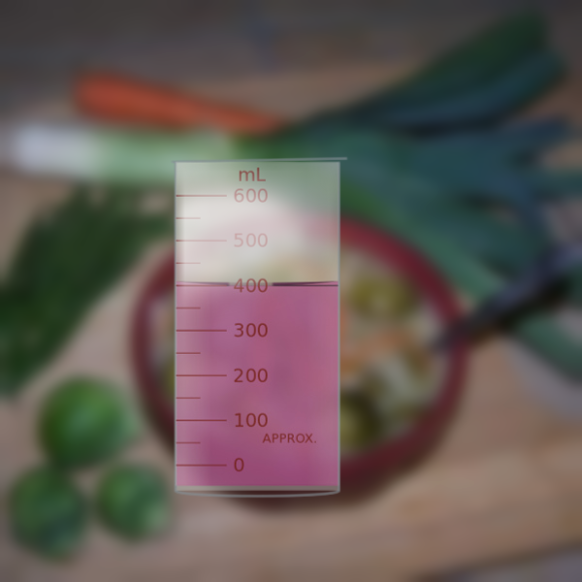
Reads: 400mL
